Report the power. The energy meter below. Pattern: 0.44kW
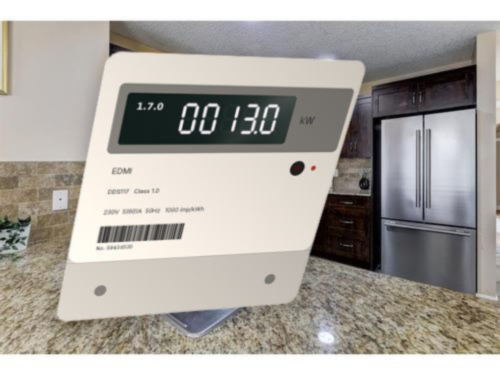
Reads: 13.0kW
